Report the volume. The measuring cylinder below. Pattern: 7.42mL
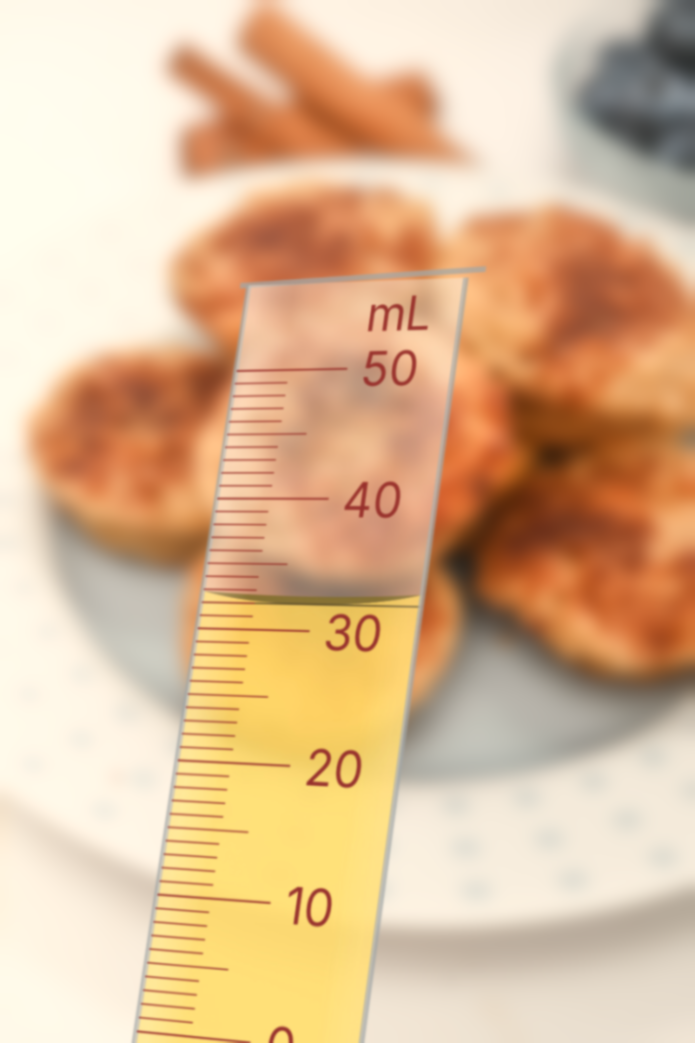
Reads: 32mL
